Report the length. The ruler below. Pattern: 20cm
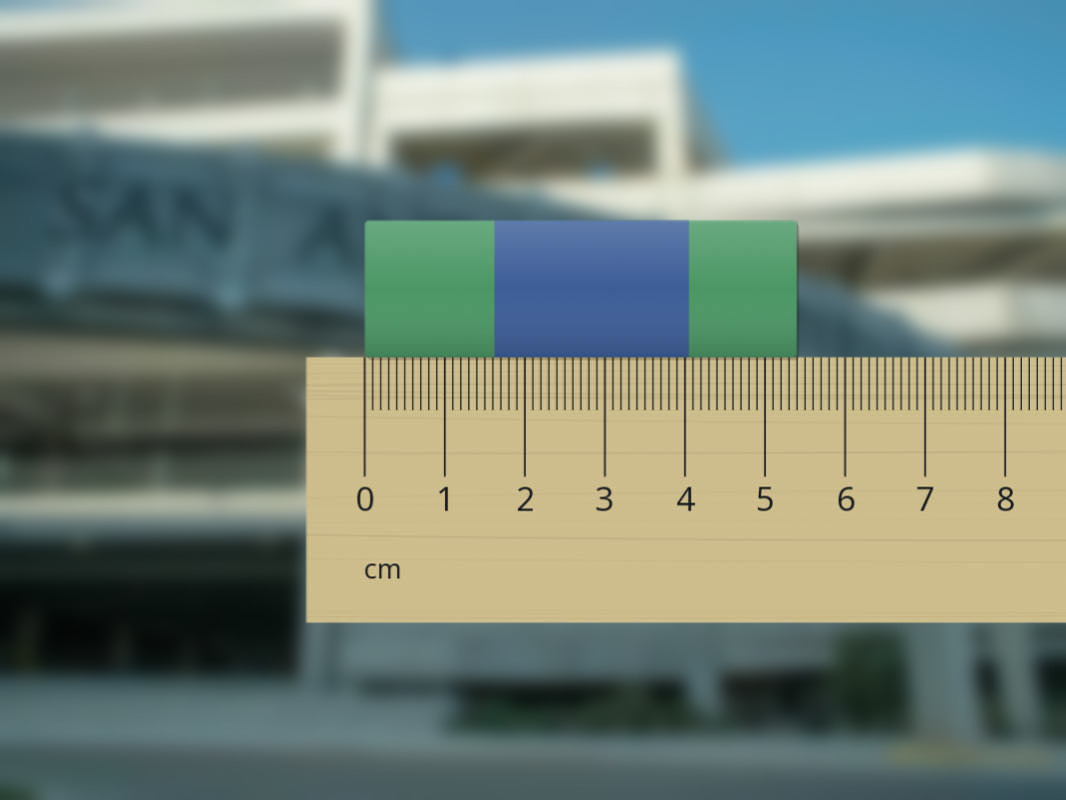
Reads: 5.4cm
